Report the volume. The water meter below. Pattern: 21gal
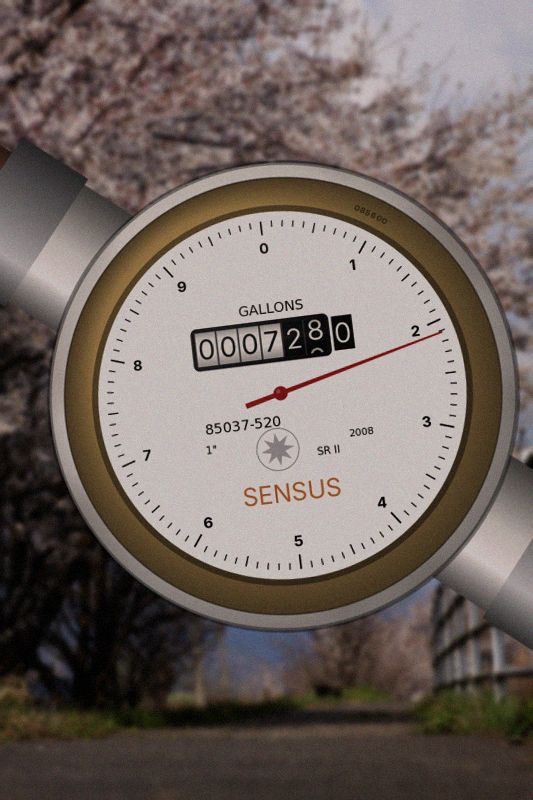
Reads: 7282.1gal
